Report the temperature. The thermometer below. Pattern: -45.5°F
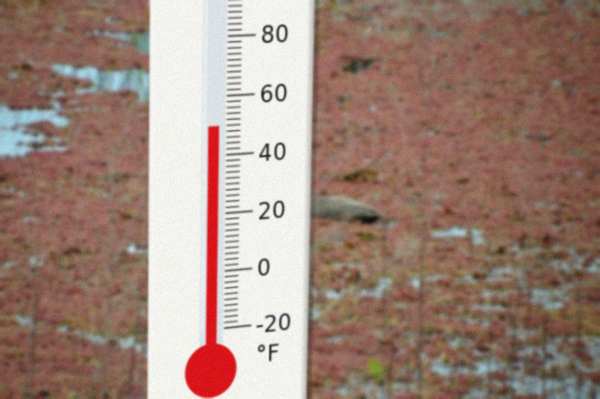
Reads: 50°F
